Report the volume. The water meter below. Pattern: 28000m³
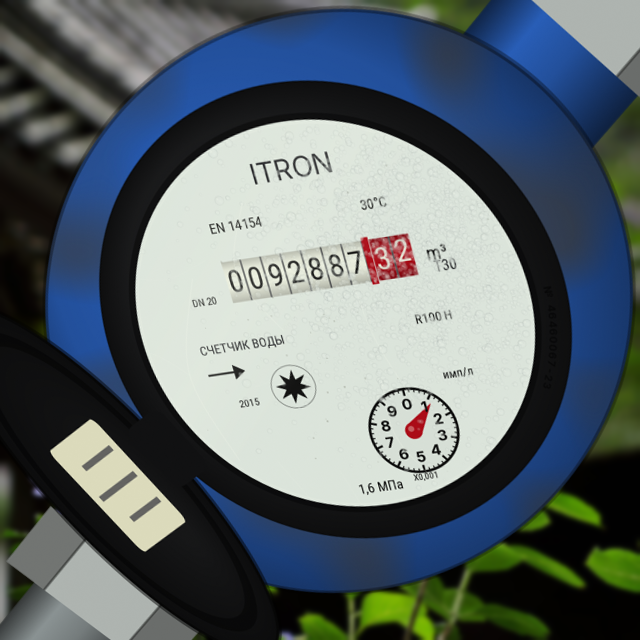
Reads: 92887.321m³
